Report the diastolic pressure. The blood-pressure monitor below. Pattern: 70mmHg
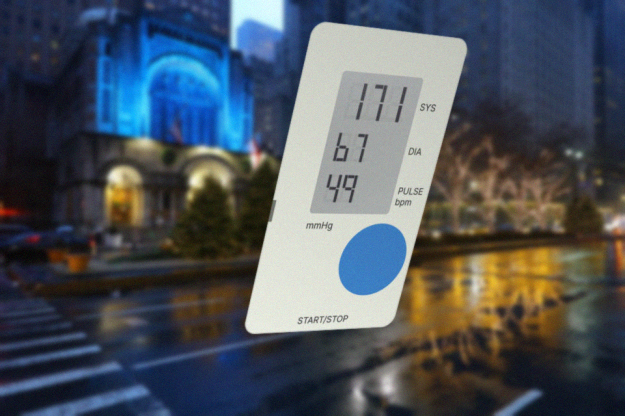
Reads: 67mmHg
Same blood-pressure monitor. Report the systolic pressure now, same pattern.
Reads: 171mmHg
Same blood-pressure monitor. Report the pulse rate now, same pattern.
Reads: 49bpm
